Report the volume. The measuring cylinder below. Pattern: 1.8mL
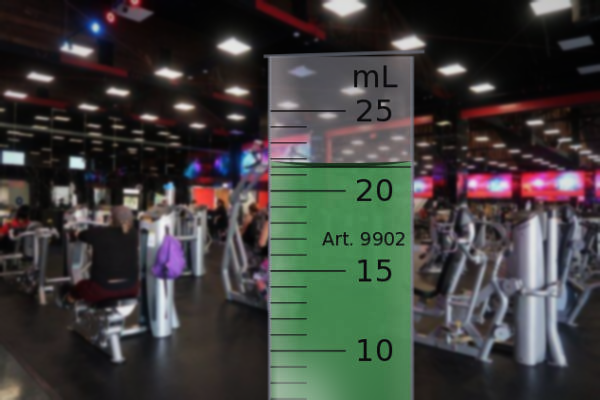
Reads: 21.5mL
